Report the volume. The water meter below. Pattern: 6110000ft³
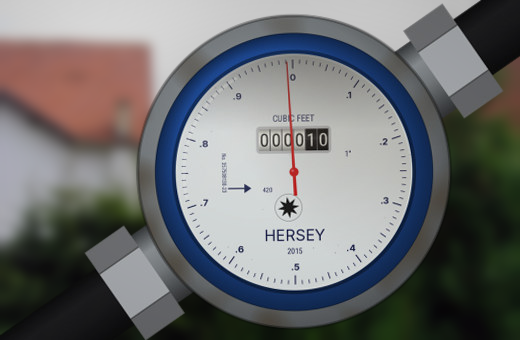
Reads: 9.99ft³
